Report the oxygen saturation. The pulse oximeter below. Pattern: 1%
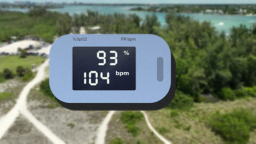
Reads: 93%
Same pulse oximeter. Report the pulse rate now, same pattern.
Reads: 104bpm
